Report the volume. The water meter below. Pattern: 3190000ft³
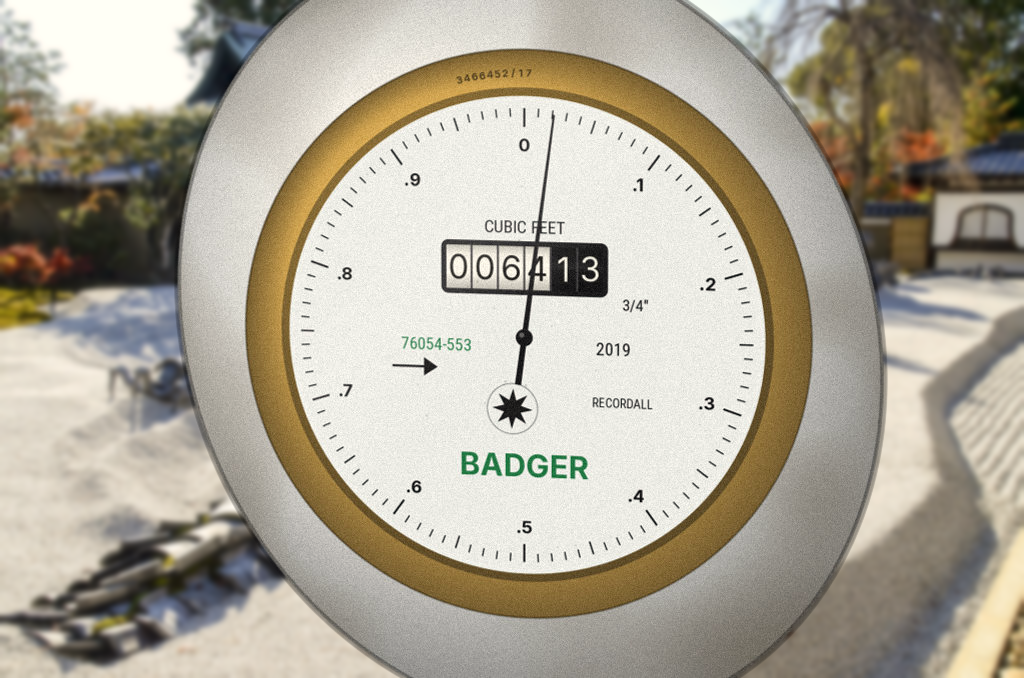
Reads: 6413.02ft³
